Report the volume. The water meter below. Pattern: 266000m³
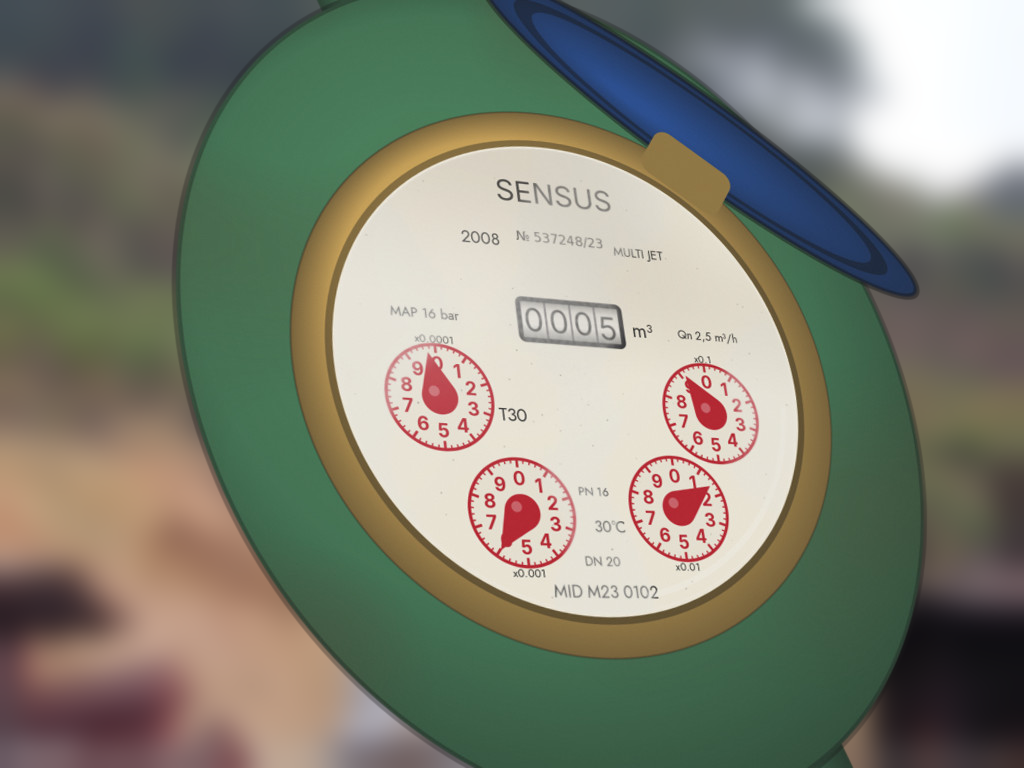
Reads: 4.9159m³
